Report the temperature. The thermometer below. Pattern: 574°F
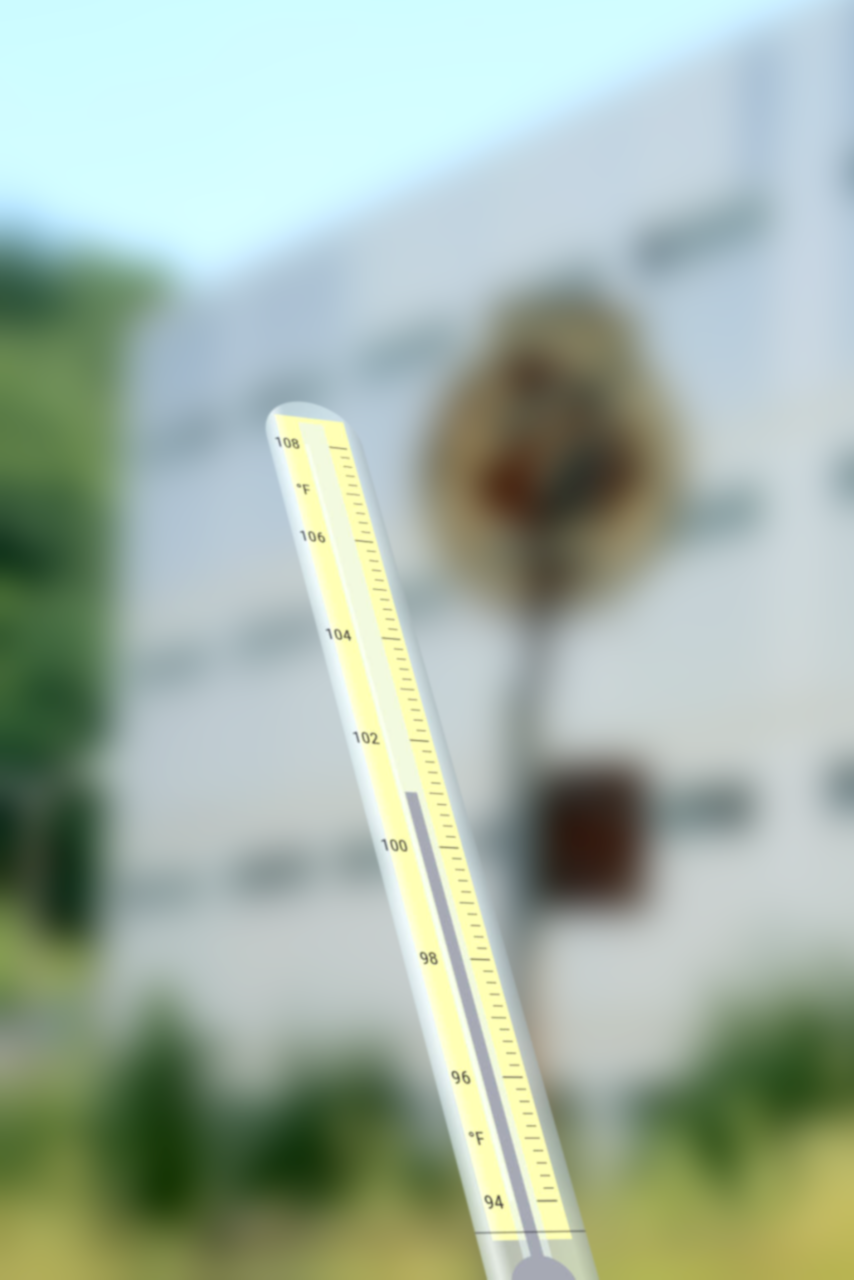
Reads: 101°F
